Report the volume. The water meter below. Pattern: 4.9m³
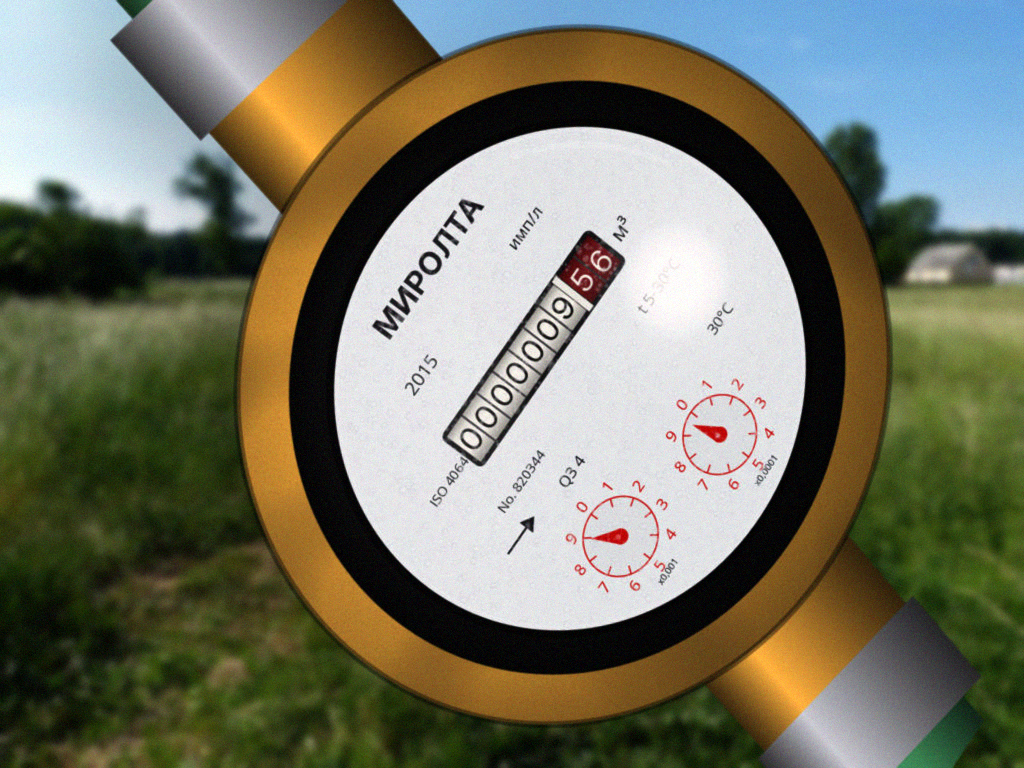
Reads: 9.5589m³
